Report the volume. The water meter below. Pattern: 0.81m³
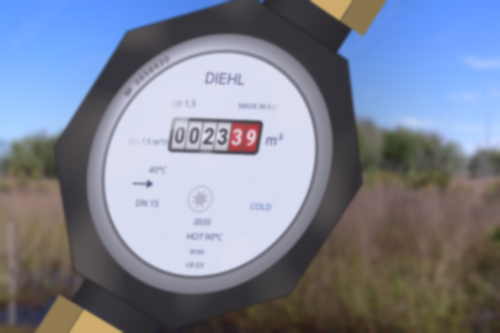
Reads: 23.39m³
